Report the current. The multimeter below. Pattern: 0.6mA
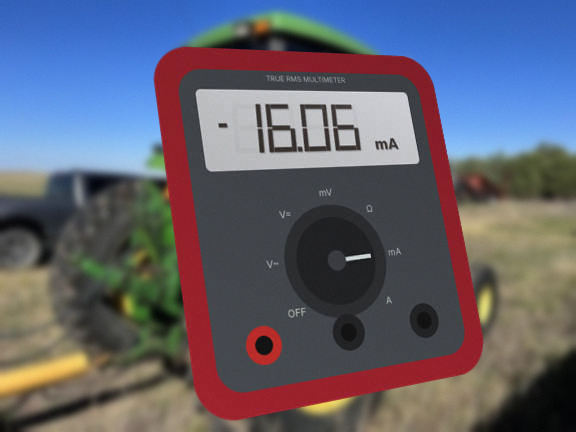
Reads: -16.06mA
